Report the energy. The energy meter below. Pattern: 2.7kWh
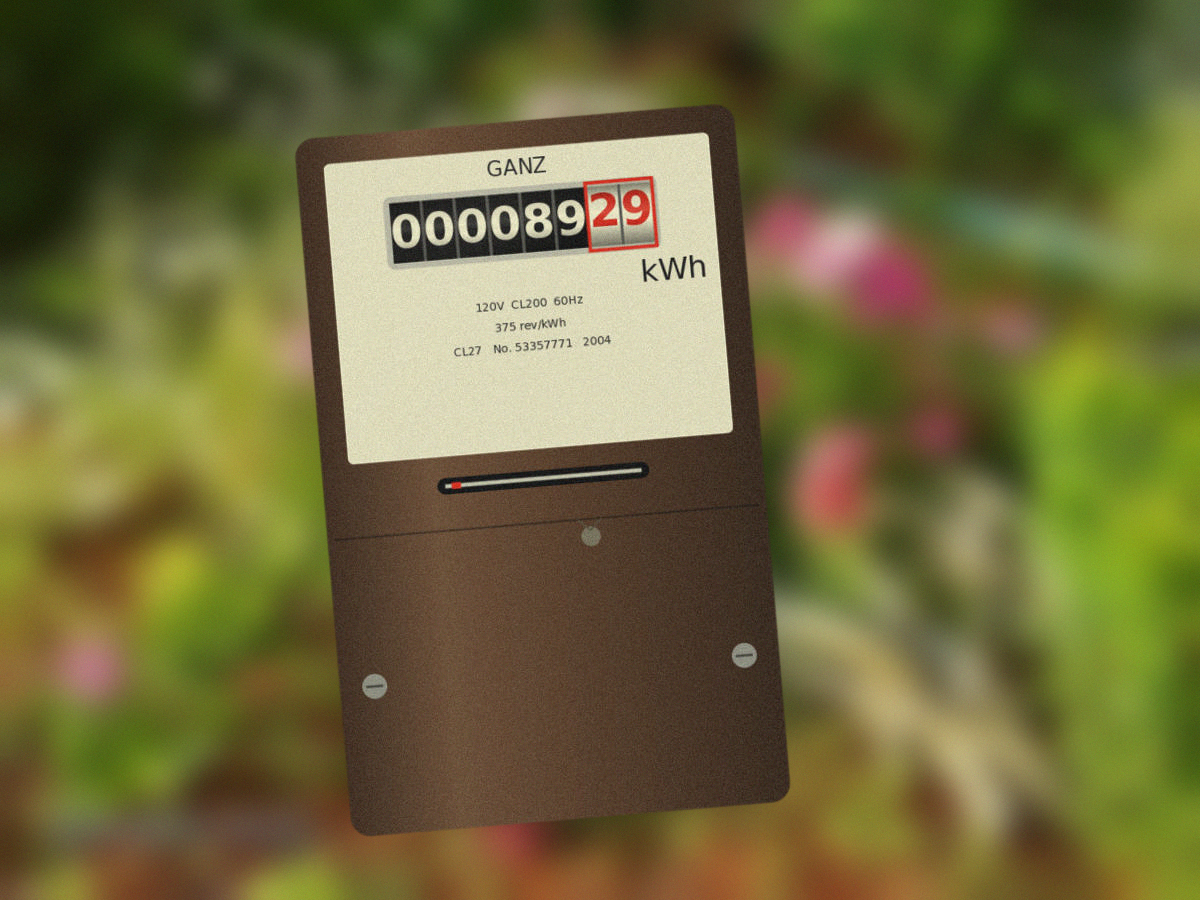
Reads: 89.29kWh
